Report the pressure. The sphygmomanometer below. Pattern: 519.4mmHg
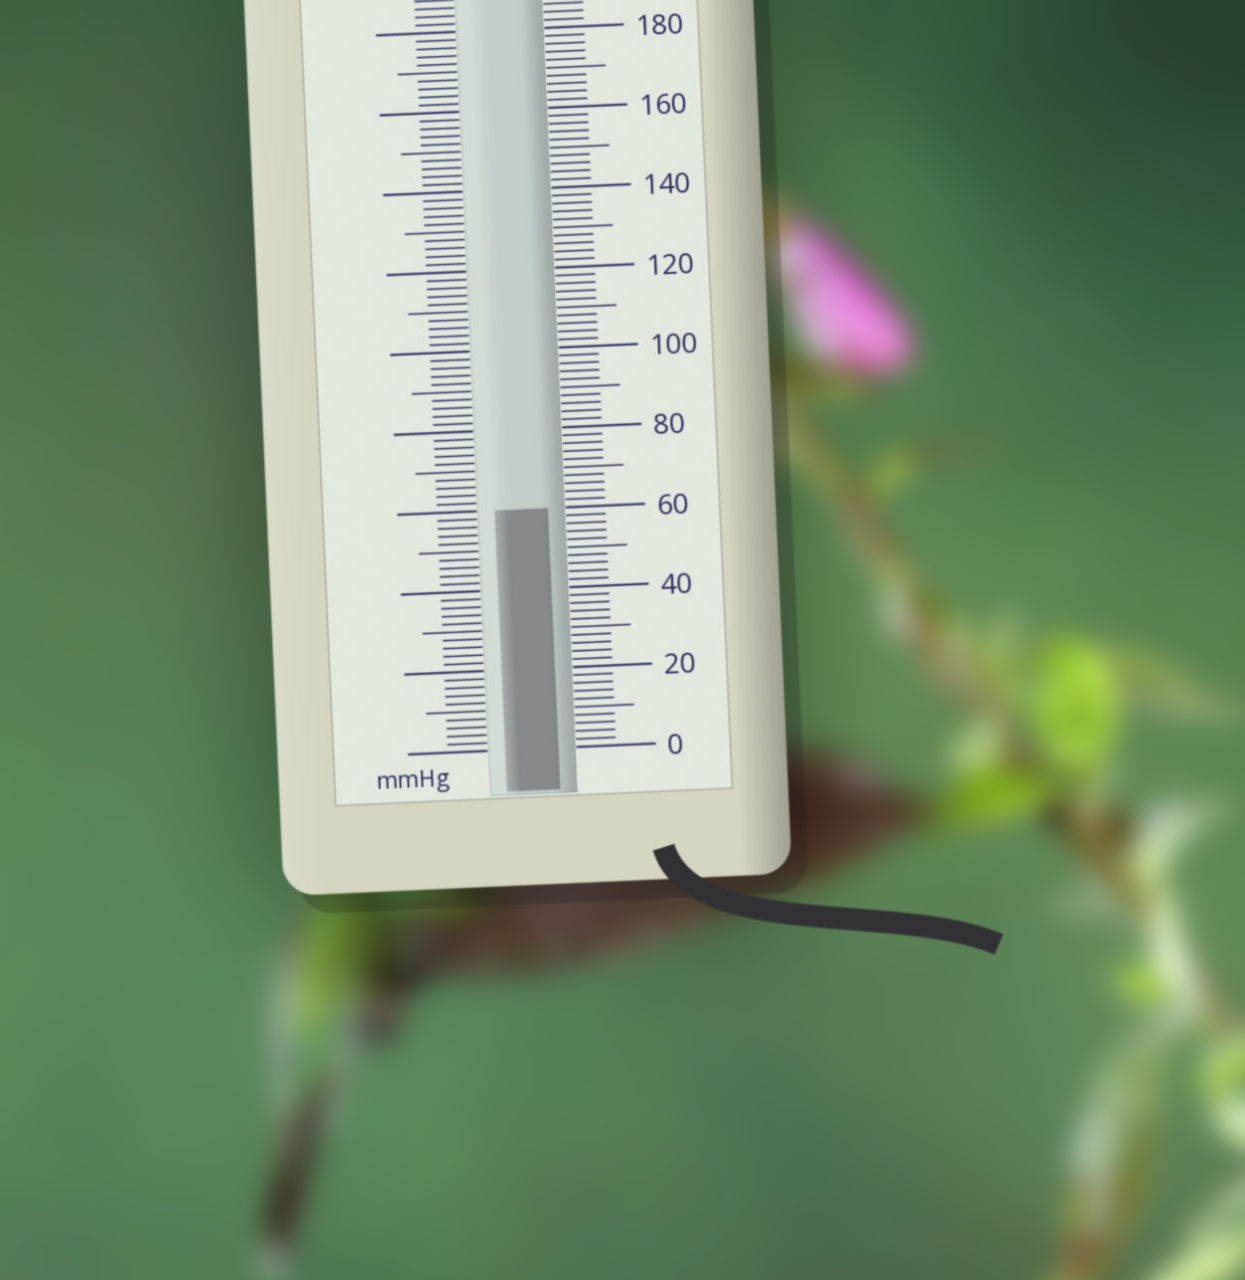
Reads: 60mmHg
